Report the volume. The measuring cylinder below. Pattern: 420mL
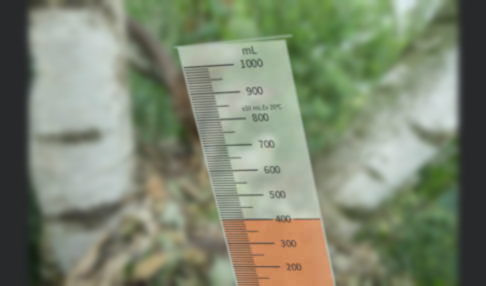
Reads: 400mL
